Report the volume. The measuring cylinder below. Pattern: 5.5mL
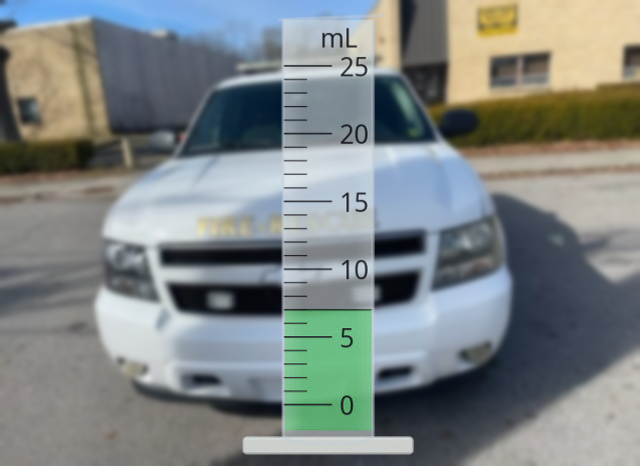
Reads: 7mL
